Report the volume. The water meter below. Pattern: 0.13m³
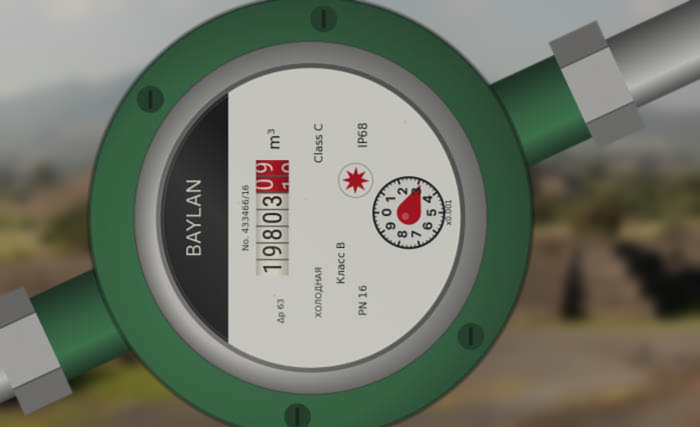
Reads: 19803.093m³
